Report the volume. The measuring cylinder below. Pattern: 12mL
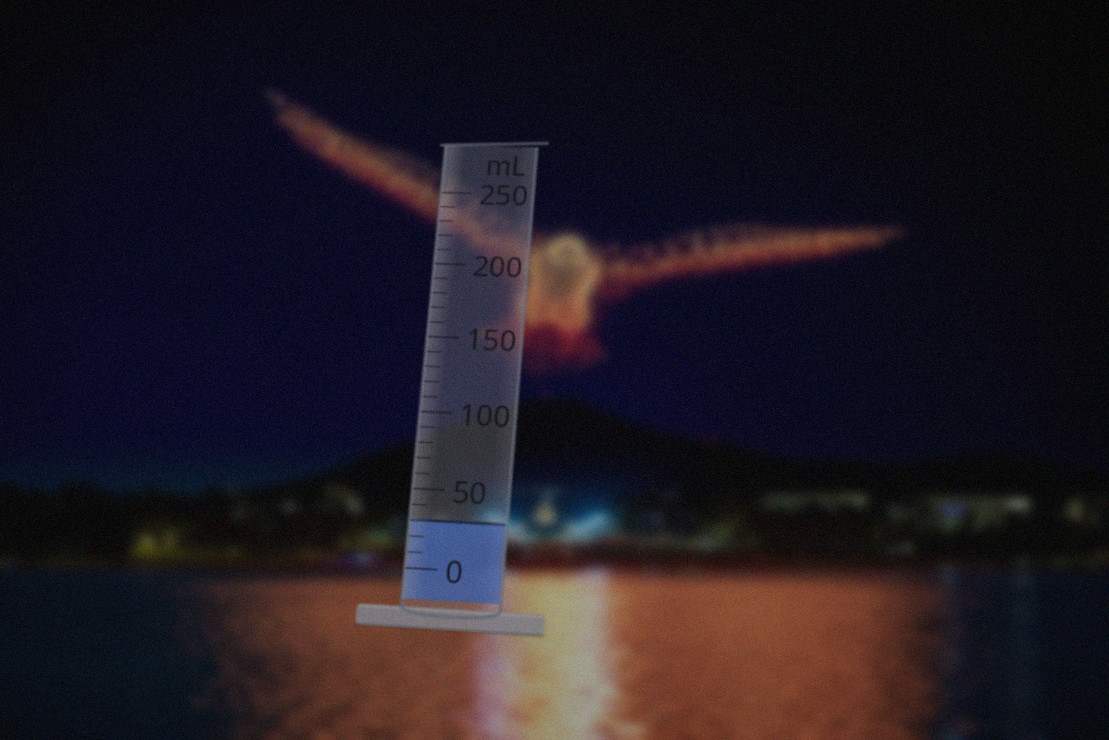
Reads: 30mL
